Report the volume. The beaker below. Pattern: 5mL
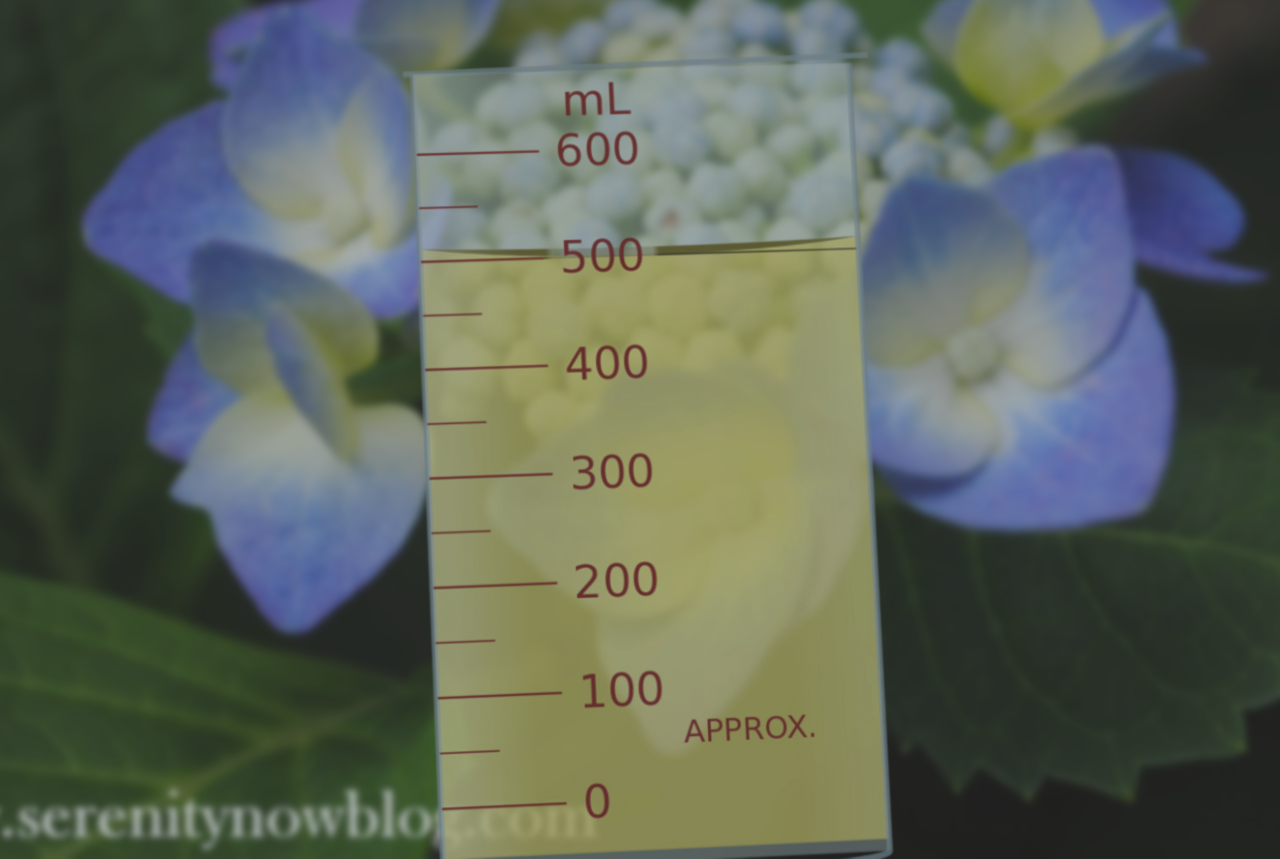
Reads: 500mL
